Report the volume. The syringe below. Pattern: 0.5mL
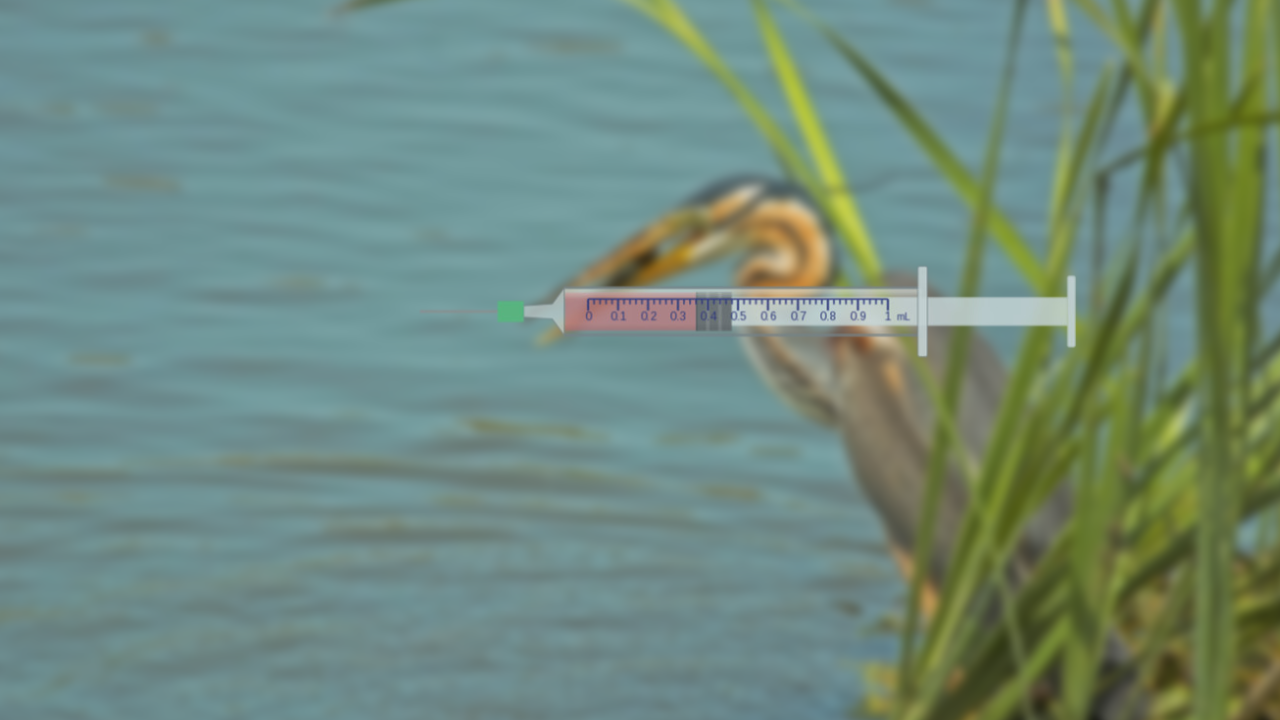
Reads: 0.36mL
